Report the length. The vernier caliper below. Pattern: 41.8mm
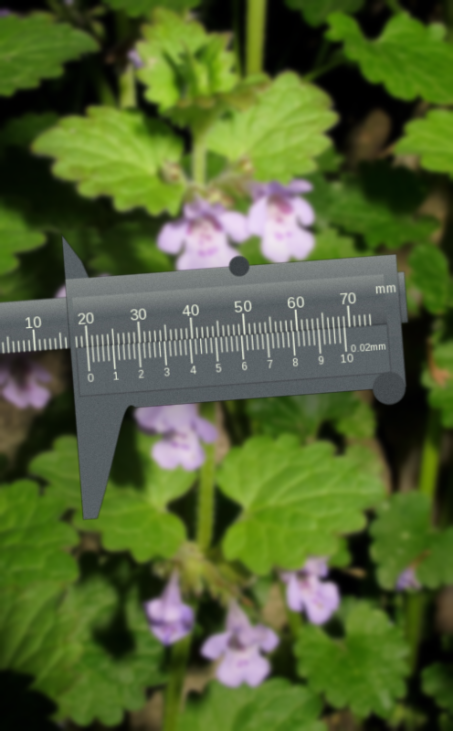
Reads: 20.0mm
